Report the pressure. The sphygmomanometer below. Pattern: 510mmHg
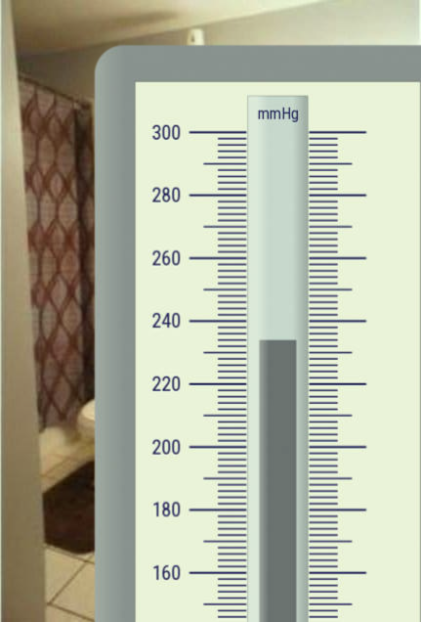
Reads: 234mmHg
